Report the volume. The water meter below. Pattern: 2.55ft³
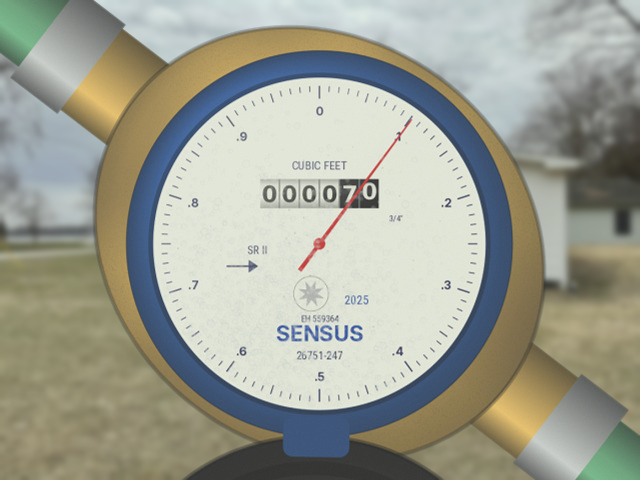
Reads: 70.10ft³
